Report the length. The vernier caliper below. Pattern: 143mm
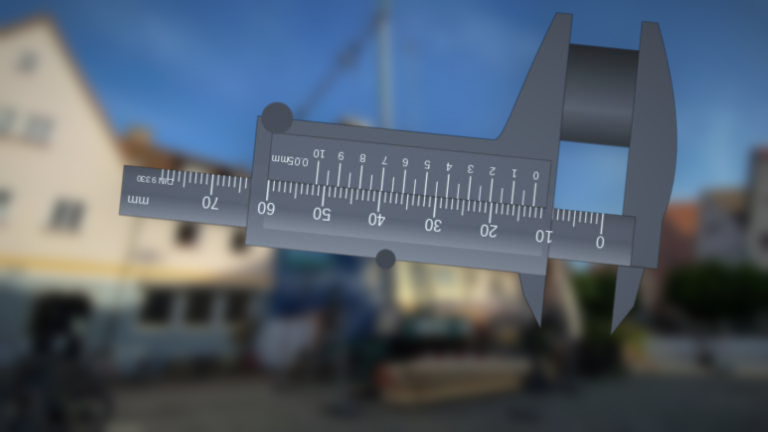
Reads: 12.5mm
